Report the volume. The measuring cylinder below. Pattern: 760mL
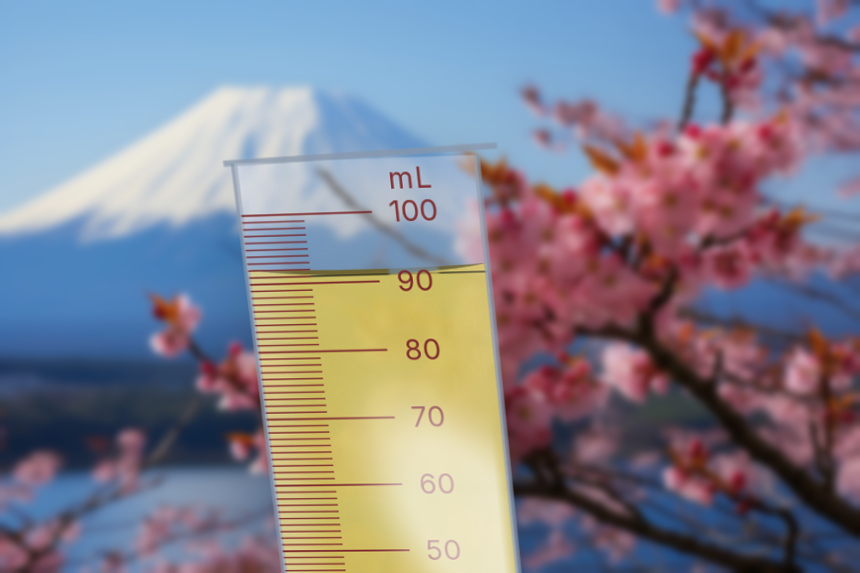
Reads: 91mL
